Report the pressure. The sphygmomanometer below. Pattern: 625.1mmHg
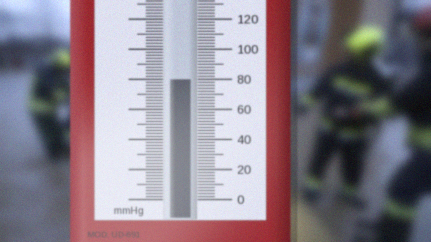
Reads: 80mmHg
